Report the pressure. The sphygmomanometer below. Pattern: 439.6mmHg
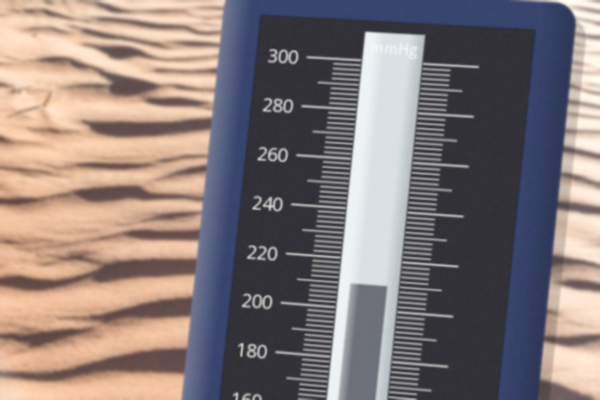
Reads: 210mmHg
